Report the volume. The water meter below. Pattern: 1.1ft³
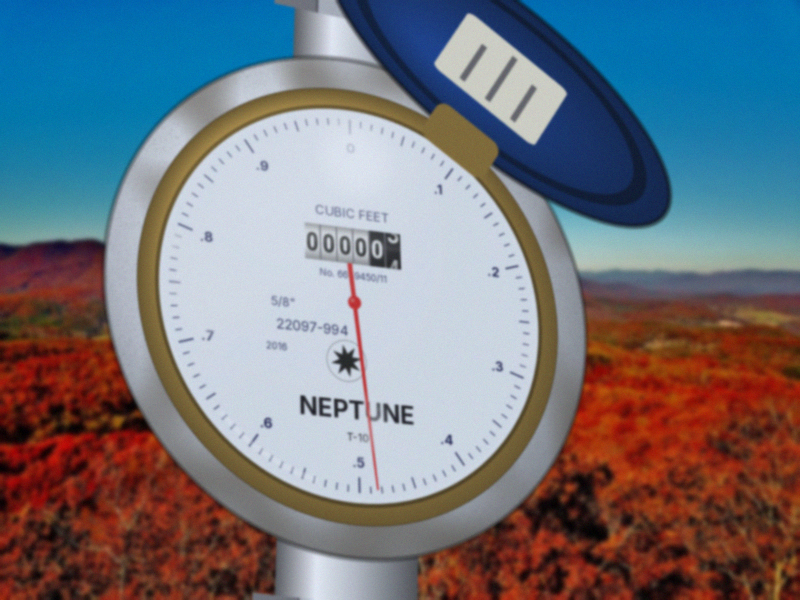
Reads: 3.48ft³
